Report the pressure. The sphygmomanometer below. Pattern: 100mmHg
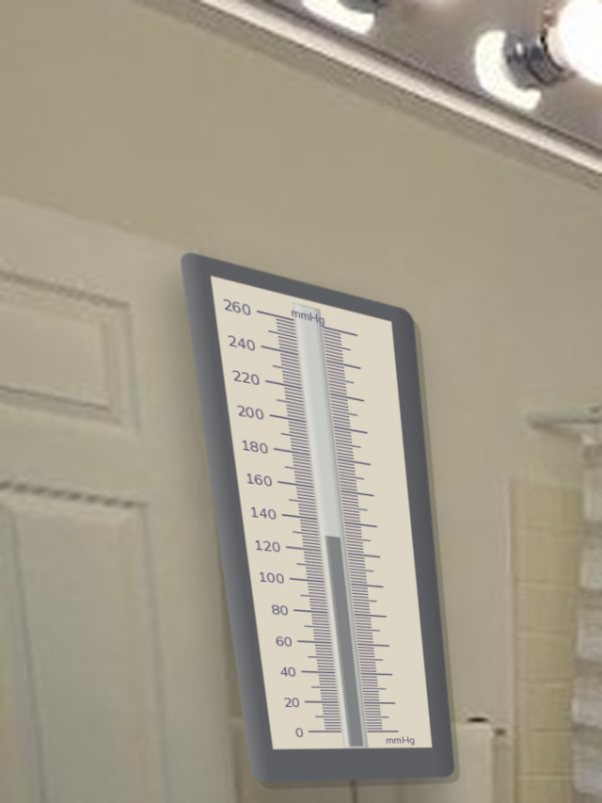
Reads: 130mmHg
